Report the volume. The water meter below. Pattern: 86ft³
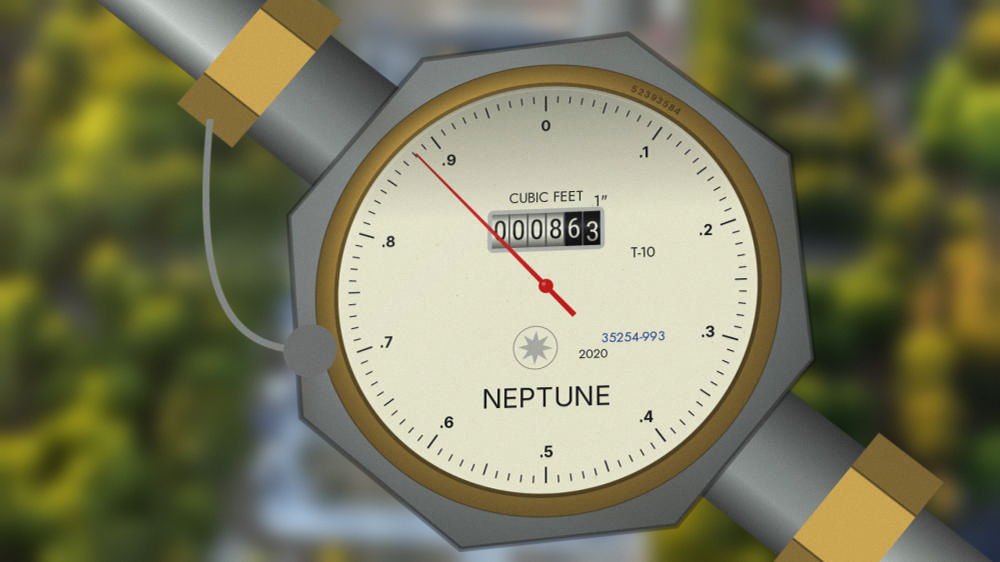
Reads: 862.88ft³
